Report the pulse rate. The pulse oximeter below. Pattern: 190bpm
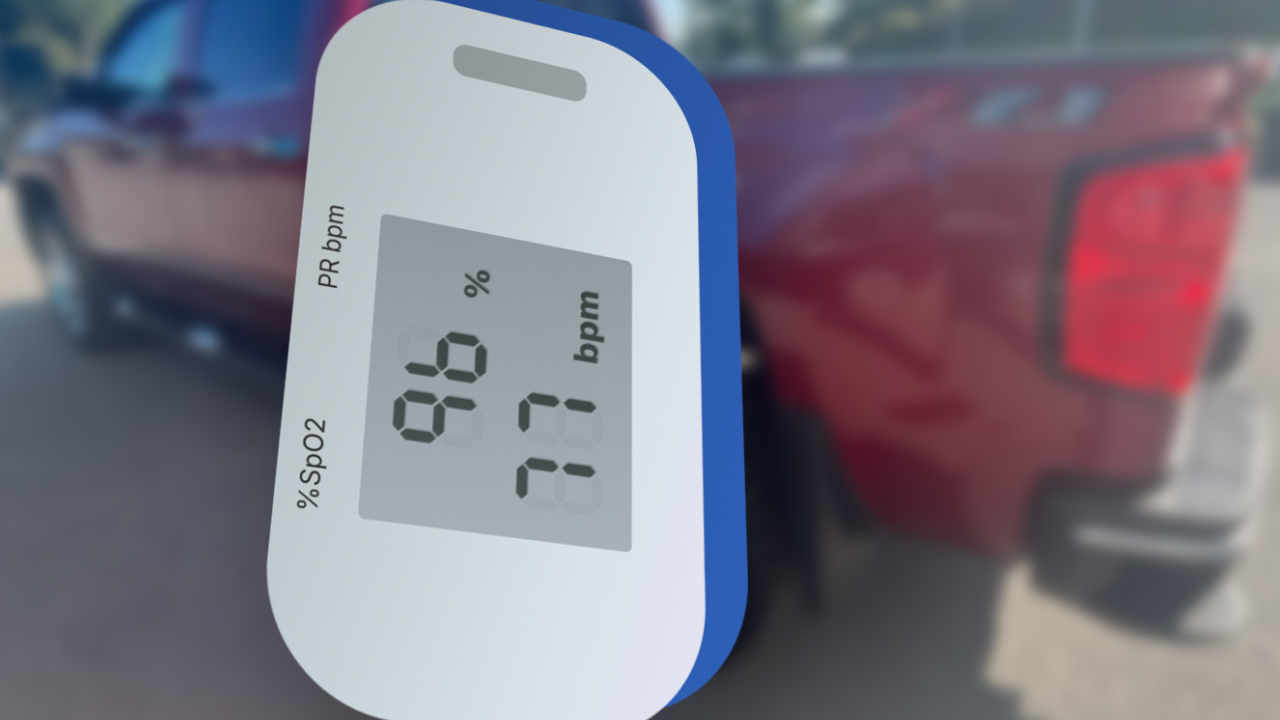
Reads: 77bpm
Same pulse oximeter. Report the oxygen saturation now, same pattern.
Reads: 96%
